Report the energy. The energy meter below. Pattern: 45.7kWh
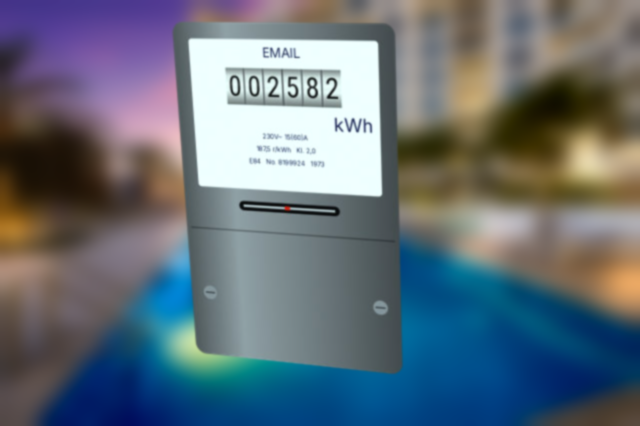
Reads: 2582kWh
